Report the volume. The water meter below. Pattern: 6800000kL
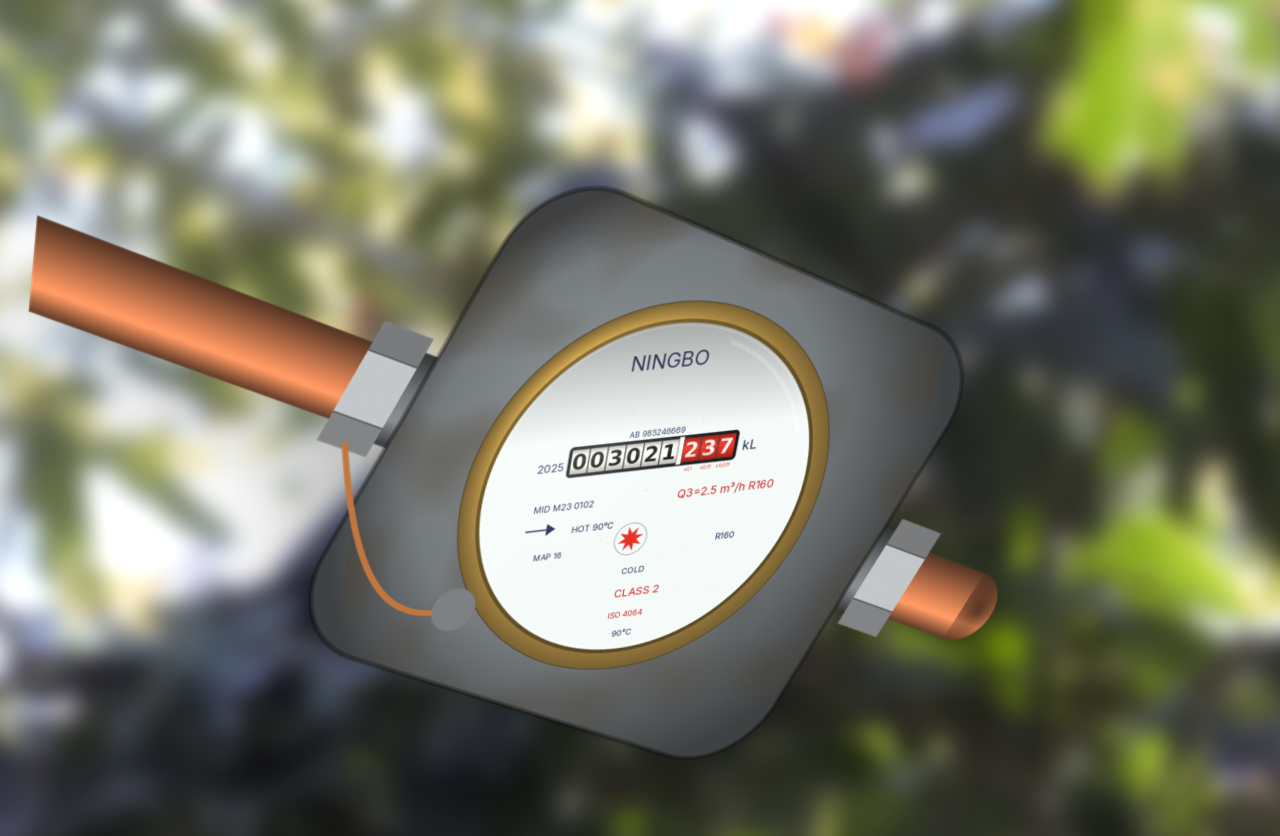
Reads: 3021.237kL
